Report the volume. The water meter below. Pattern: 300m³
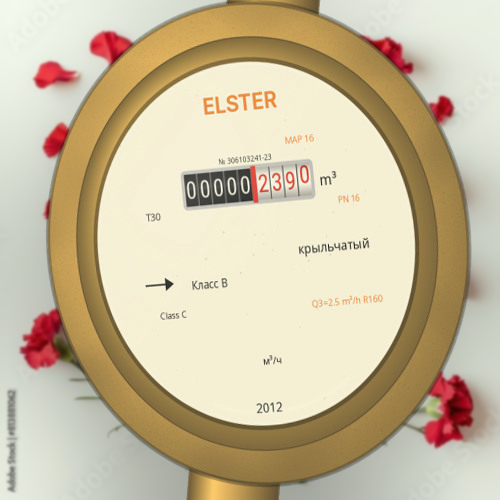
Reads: 0.2390m³
